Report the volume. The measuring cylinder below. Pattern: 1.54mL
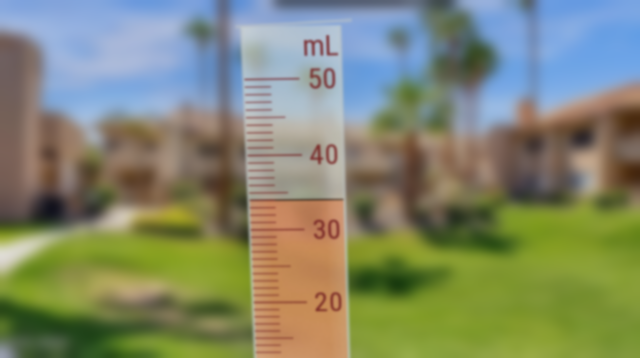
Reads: 34mL
